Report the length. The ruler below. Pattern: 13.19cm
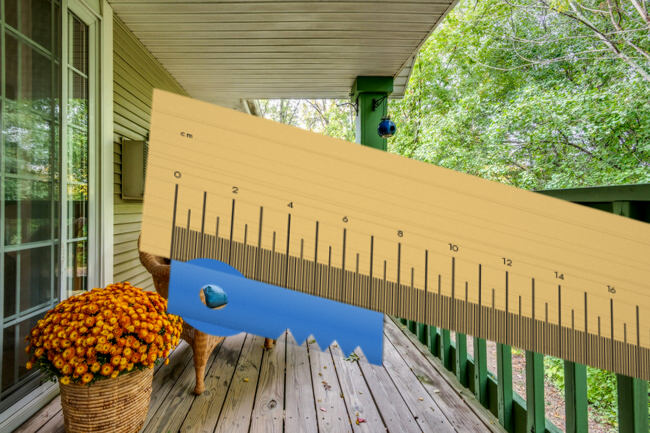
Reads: 7.5cm
